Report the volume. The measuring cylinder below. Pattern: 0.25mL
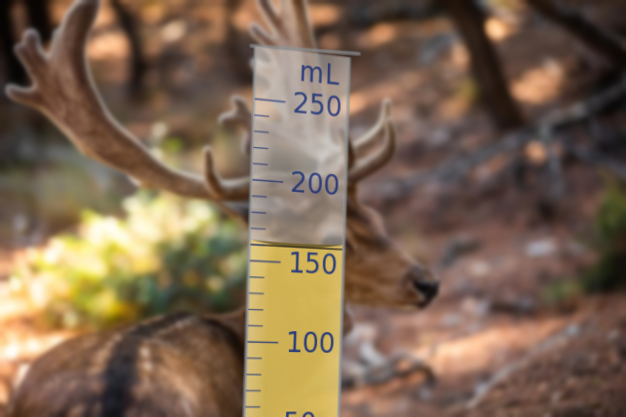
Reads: 160mL
